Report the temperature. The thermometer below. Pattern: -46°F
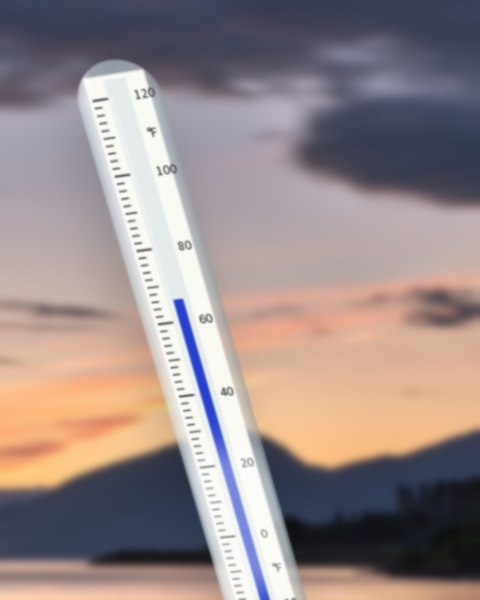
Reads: 66°F
